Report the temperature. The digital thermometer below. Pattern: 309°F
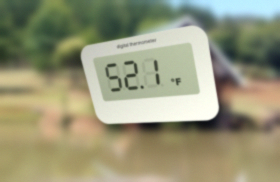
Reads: 52.1°F
